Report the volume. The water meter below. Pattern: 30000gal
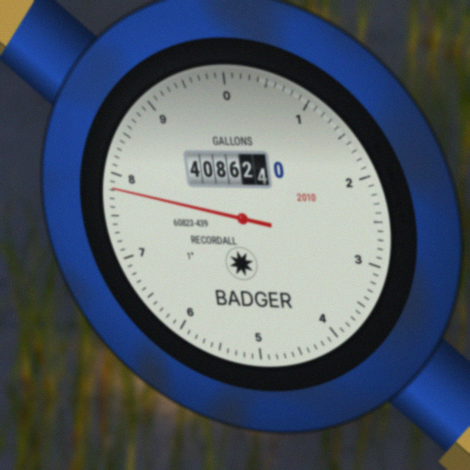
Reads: 4086237.8gal
